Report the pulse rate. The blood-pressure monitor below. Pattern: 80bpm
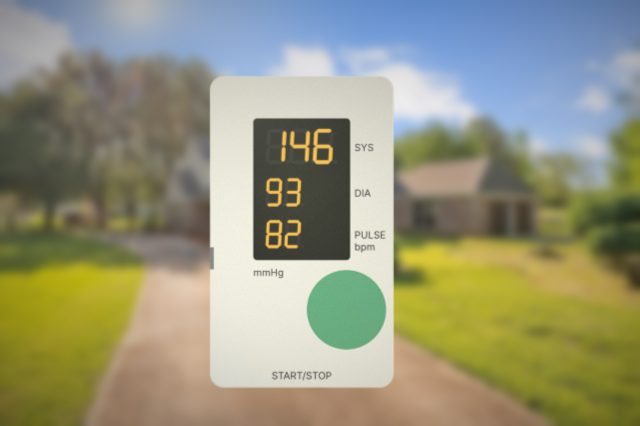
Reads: 82bpm
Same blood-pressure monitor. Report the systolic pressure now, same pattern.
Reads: 146mmHg
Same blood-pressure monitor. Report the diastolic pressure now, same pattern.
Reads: 93mmHg
